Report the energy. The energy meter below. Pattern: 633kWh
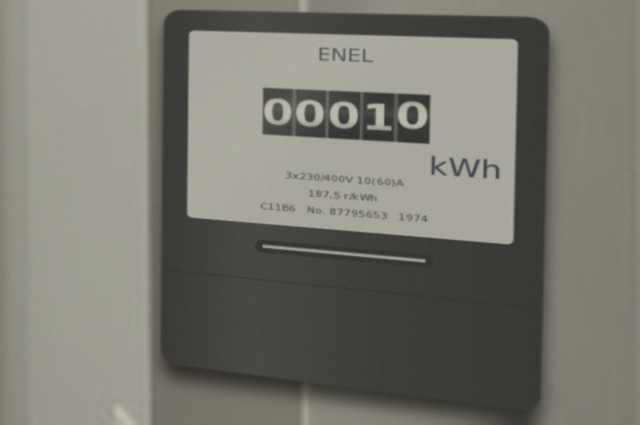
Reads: 10kWh
